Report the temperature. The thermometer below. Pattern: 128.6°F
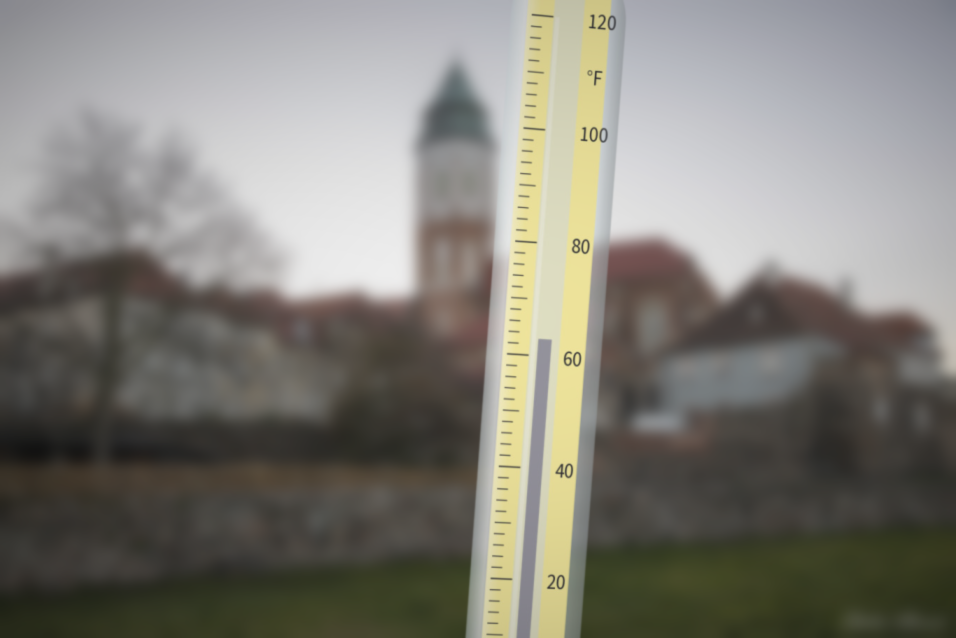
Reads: 63°F
